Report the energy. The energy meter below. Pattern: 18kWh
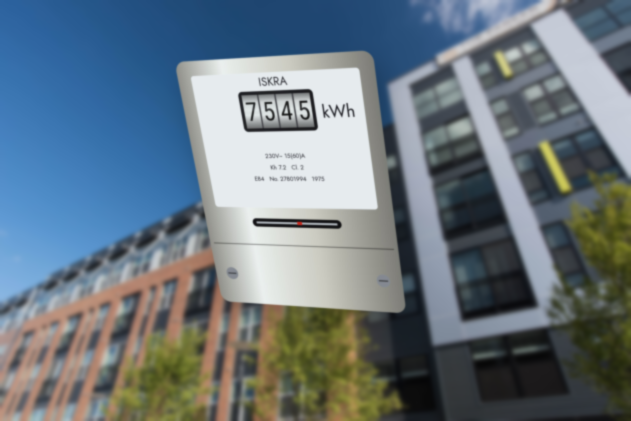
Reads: 7545kWh
